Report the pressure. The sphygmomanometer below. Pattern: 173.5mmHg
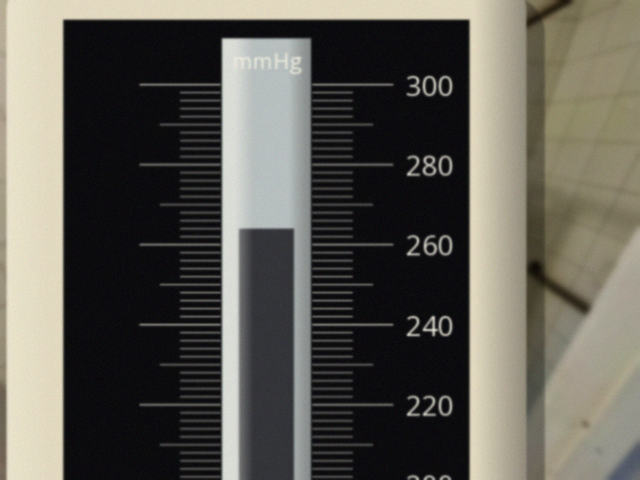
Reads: 264mmHg
